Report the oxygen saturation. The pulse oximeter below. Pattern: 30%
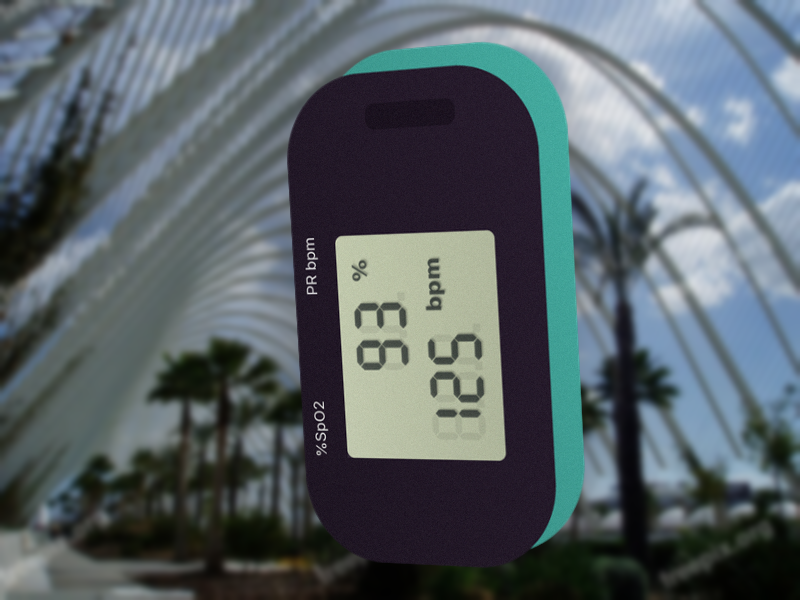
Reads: 93%
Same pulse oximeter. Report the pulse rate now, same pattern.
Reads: 125bpm
